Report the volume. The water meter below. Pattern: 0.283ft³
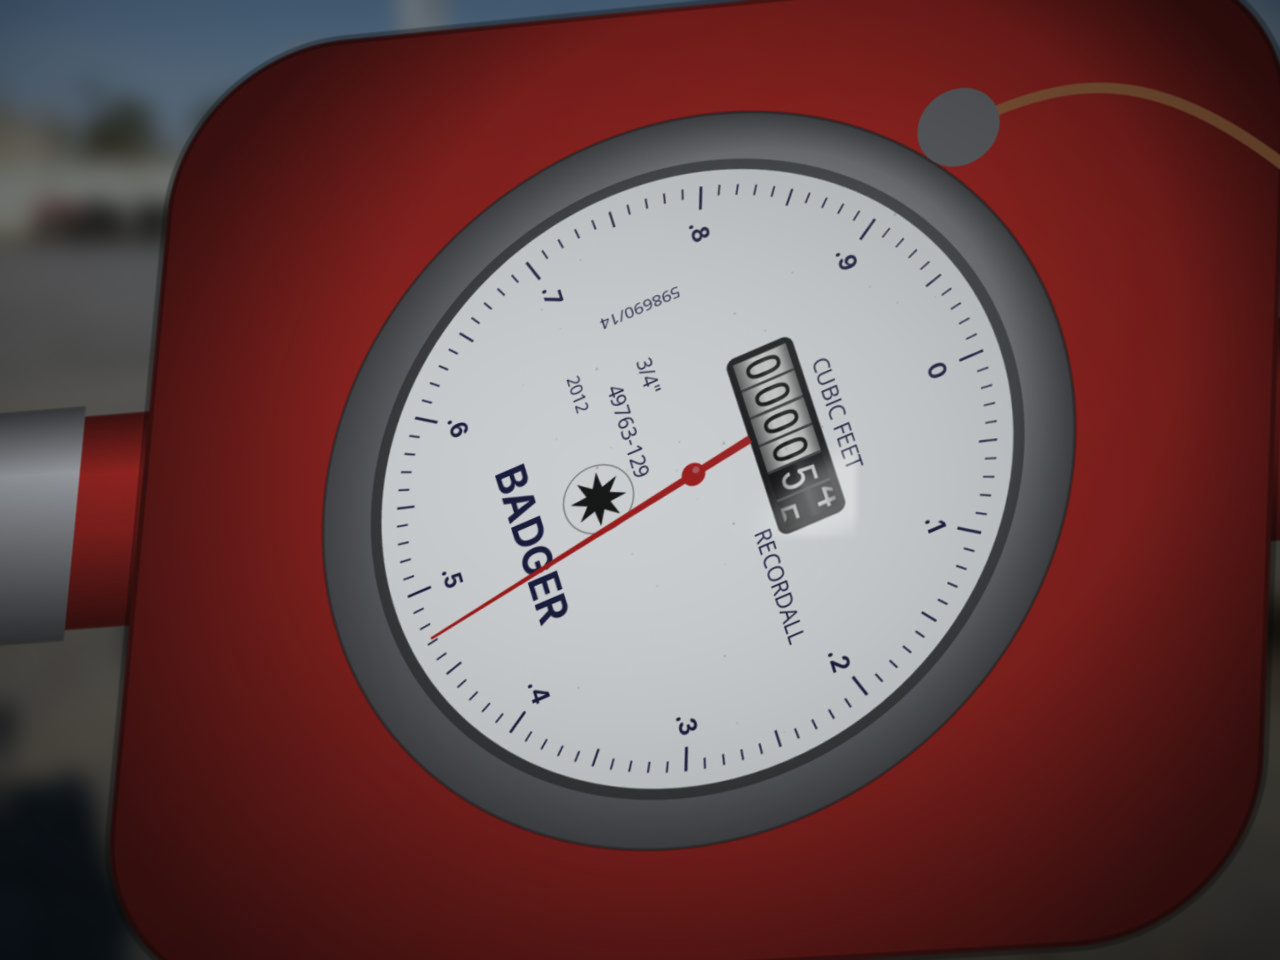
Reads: 54.47ft³
